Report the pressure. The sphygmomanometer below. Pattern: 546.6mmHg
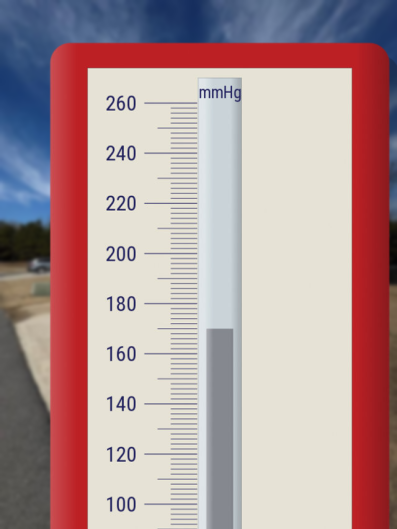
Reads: 170mmHg
